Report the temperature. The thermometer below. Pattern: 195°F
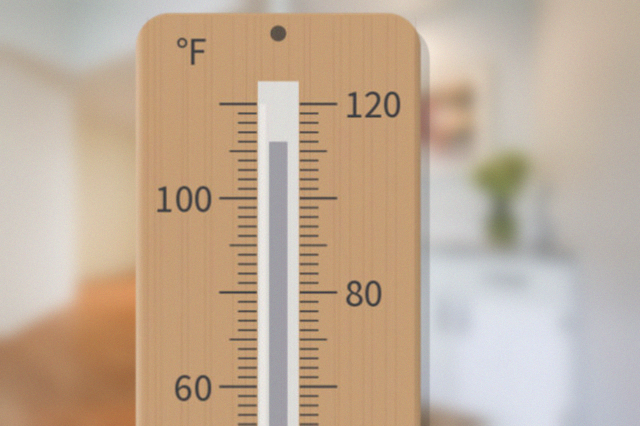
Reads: 112°F
